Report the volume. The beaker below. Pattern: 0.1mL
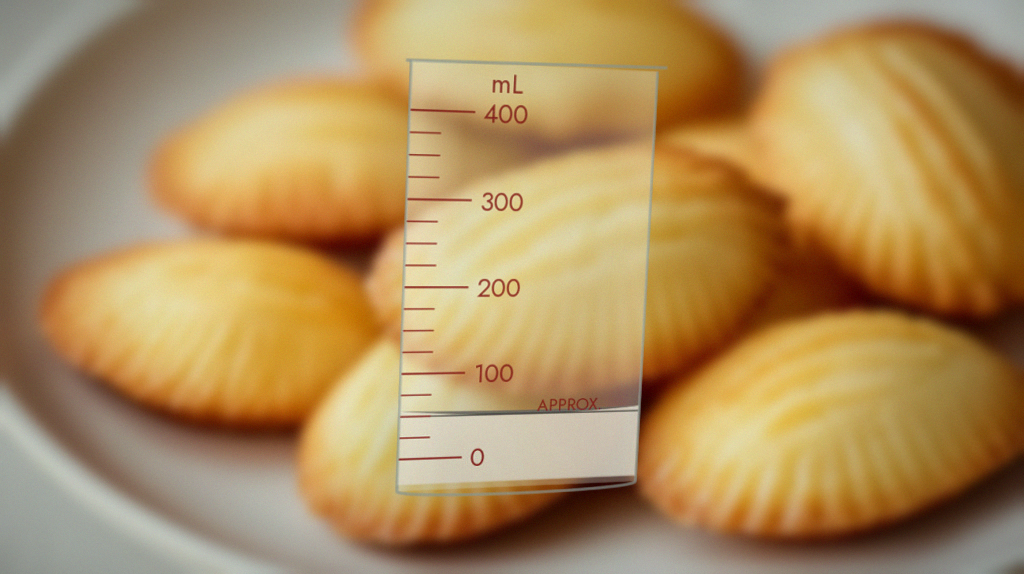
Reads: 50mL
